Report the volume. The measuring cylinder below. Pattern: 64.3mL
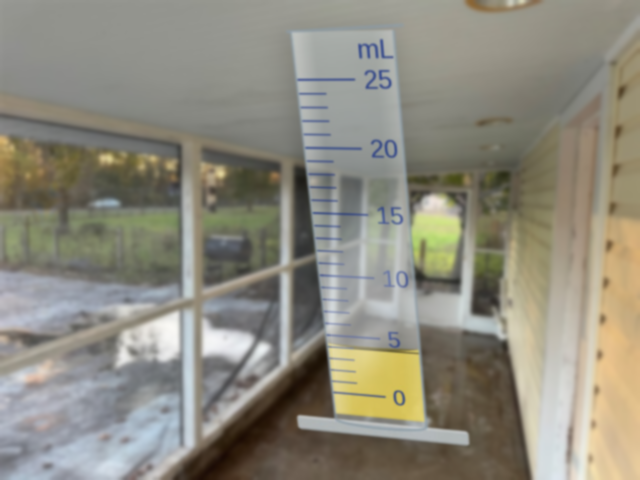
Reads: 4mL
